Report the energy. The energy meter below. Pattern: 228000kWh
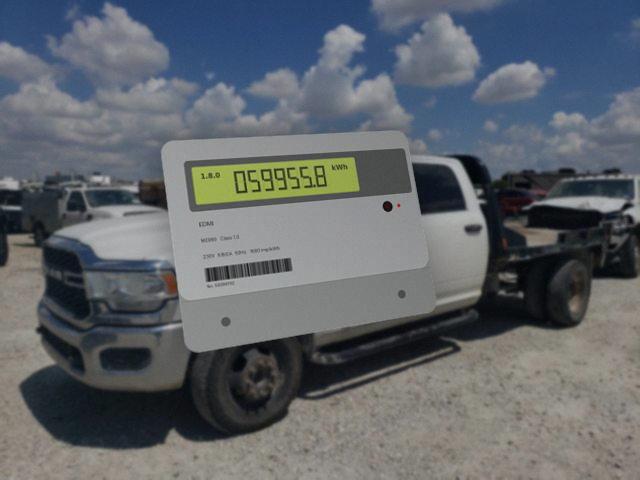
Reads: 59955.8kWh
